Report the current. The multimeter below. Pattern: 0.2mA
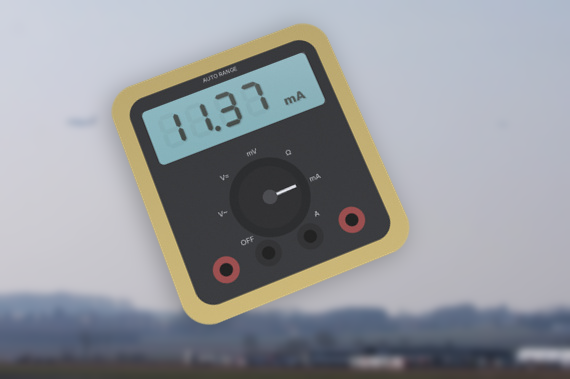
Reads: 11.37mA
